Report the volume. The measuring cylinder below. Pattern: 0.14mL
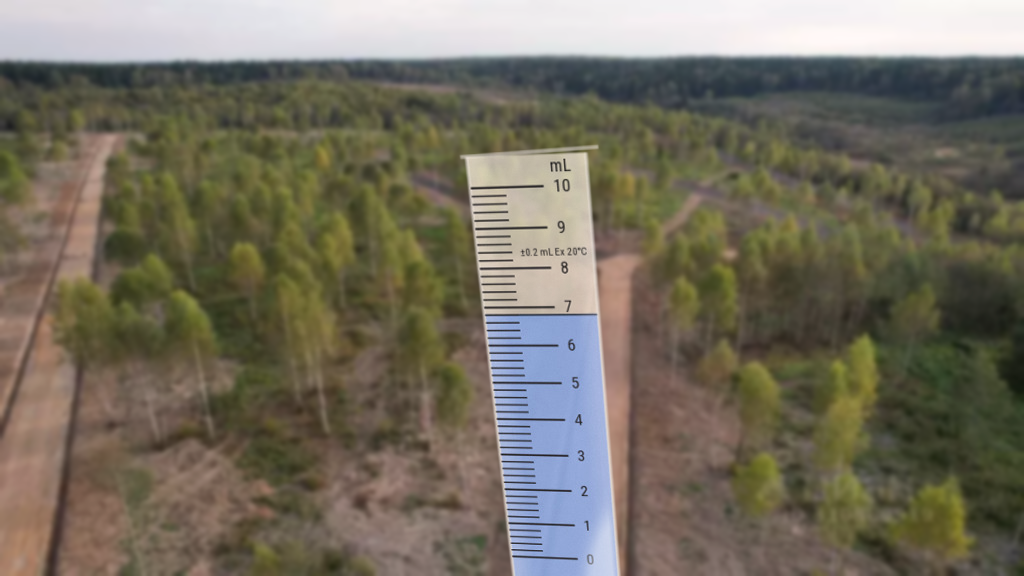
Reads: 6.8mL
